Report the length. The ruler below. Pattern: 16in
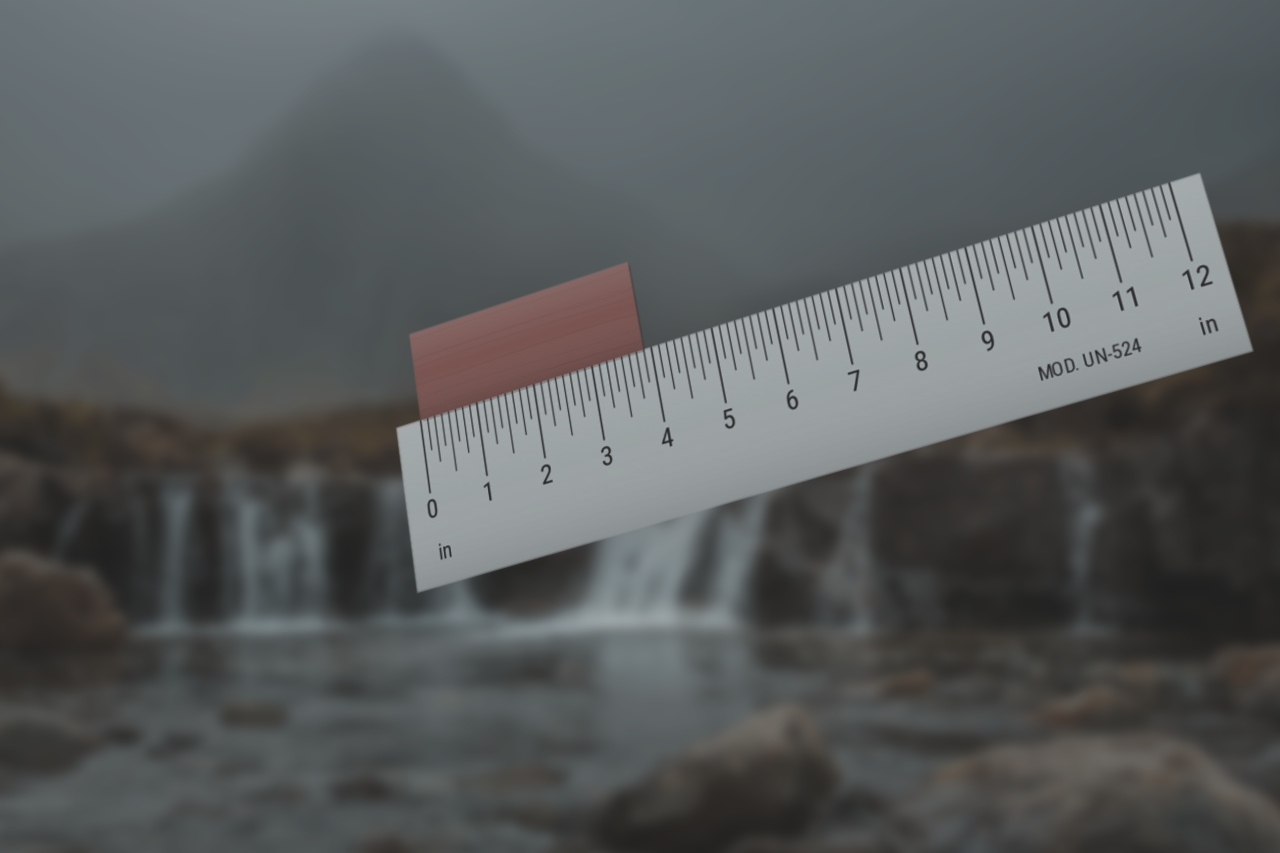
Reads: 3.875in
